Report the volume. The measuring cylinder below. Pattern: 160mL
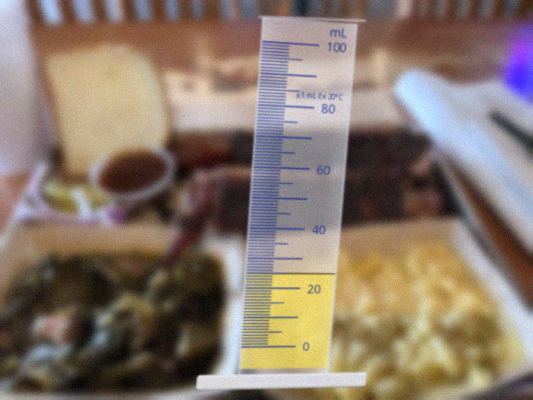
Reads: 25mL
